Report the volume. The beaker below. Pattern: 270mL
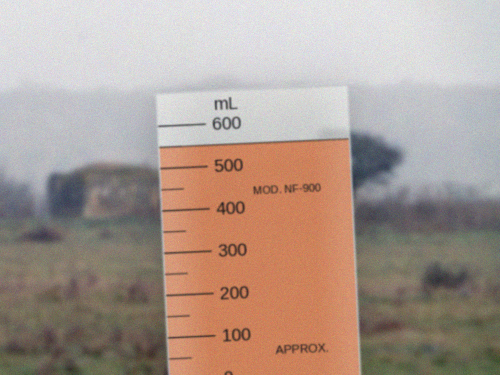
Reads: 550mL
